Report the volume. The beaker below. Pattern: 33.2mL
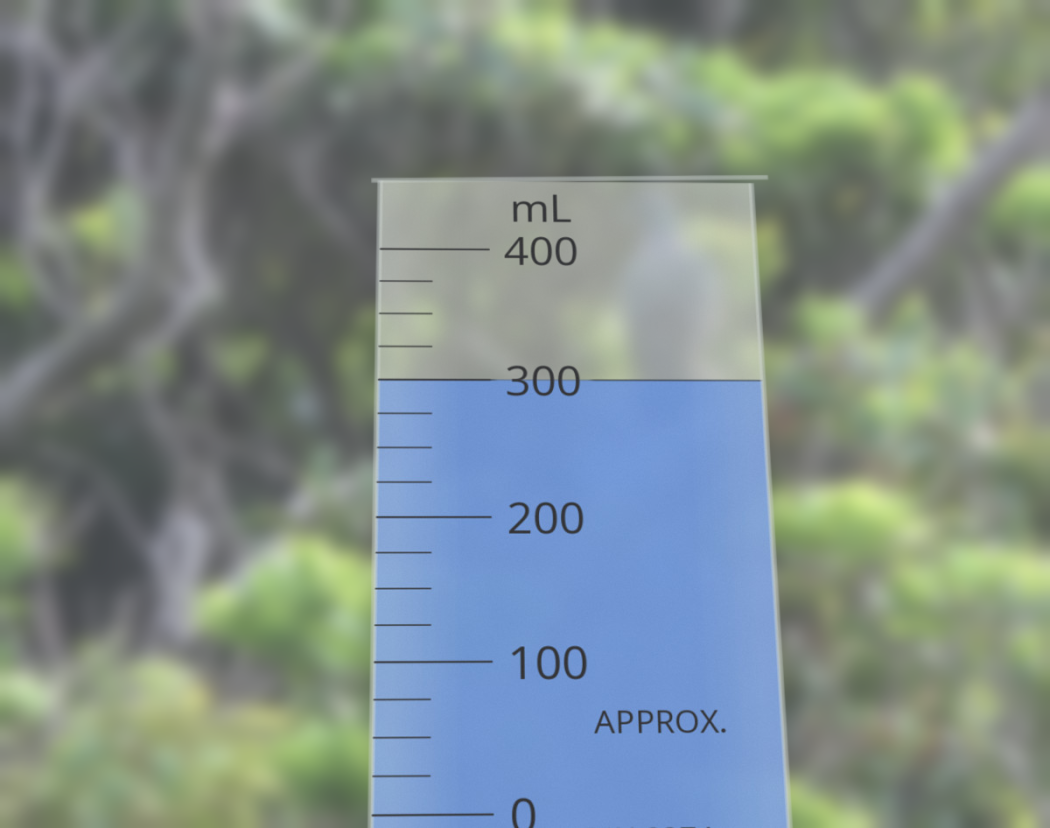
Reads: 300mL
